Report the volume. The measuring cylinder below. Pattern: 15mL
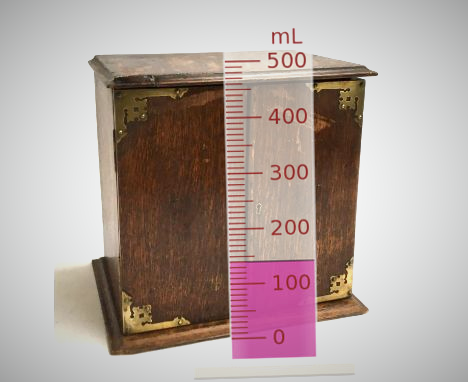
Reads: 140mL
